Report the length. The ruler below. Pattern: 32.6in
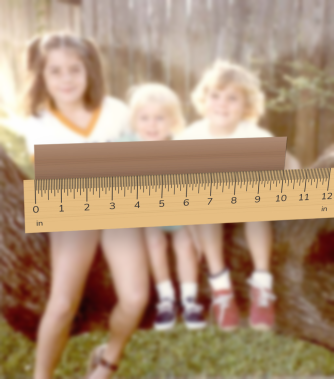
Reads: 10in
